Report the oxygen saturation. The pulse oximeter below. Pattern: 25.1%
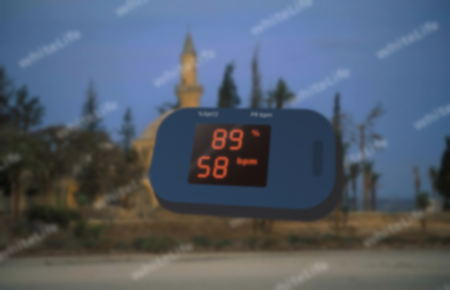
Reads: 89%
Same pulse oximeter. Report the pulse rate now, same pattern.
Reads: 58bpm
